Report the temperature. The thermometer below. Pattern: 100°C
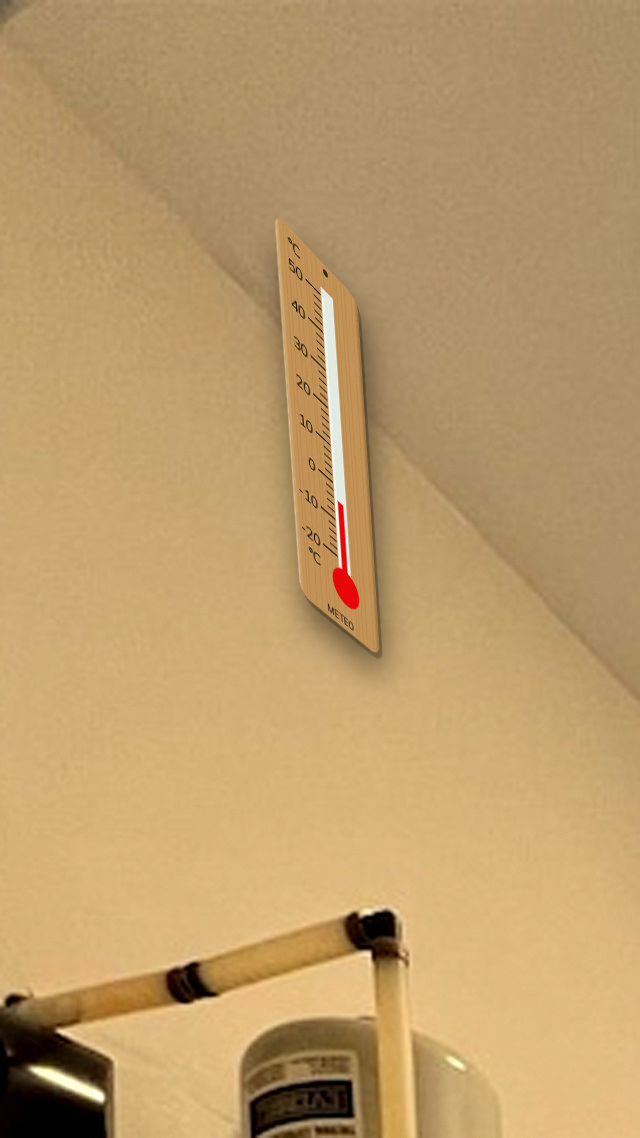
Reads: -4°C
